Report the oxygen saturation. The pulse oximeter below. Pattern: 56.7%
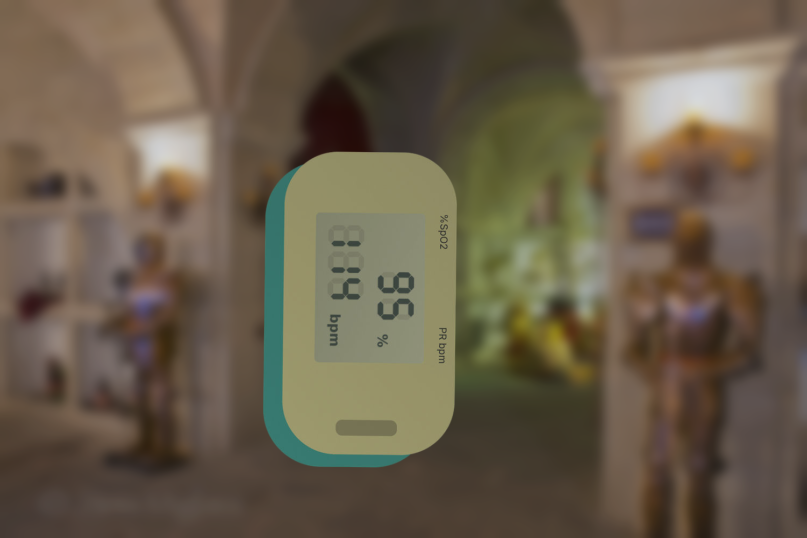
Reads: 95%
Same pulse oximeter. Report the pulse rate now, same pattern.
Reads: 114bpm
